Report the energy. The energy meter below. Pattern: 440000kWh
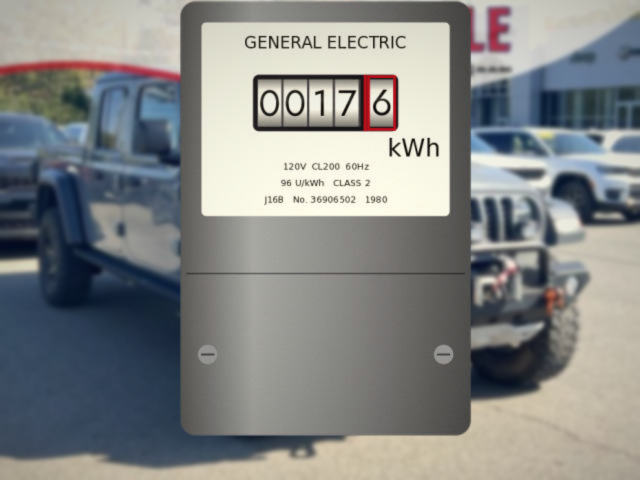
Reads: 17.6kWh
